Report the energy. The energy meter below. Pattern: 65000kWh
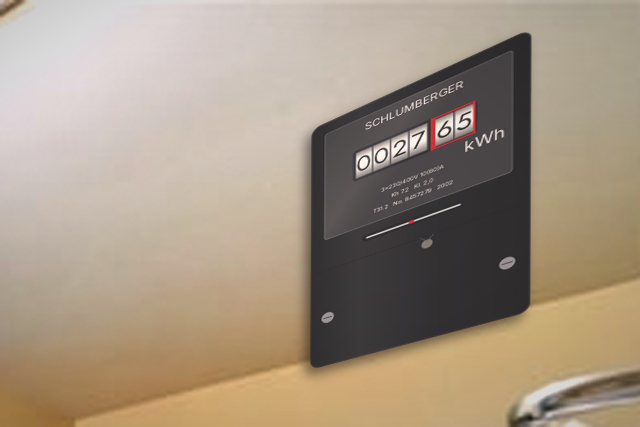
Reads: 27.65kWh
